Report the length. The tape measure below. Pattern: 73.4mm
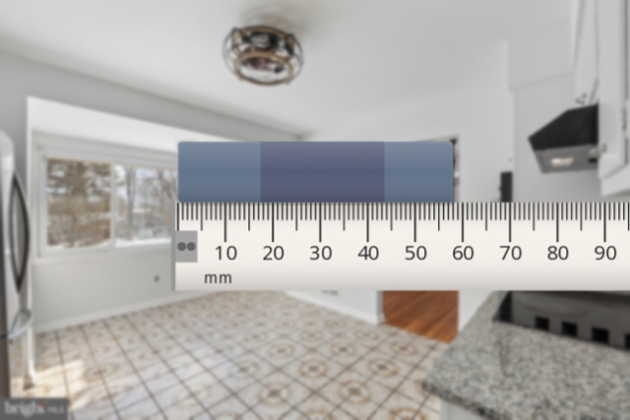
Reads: 58mm
